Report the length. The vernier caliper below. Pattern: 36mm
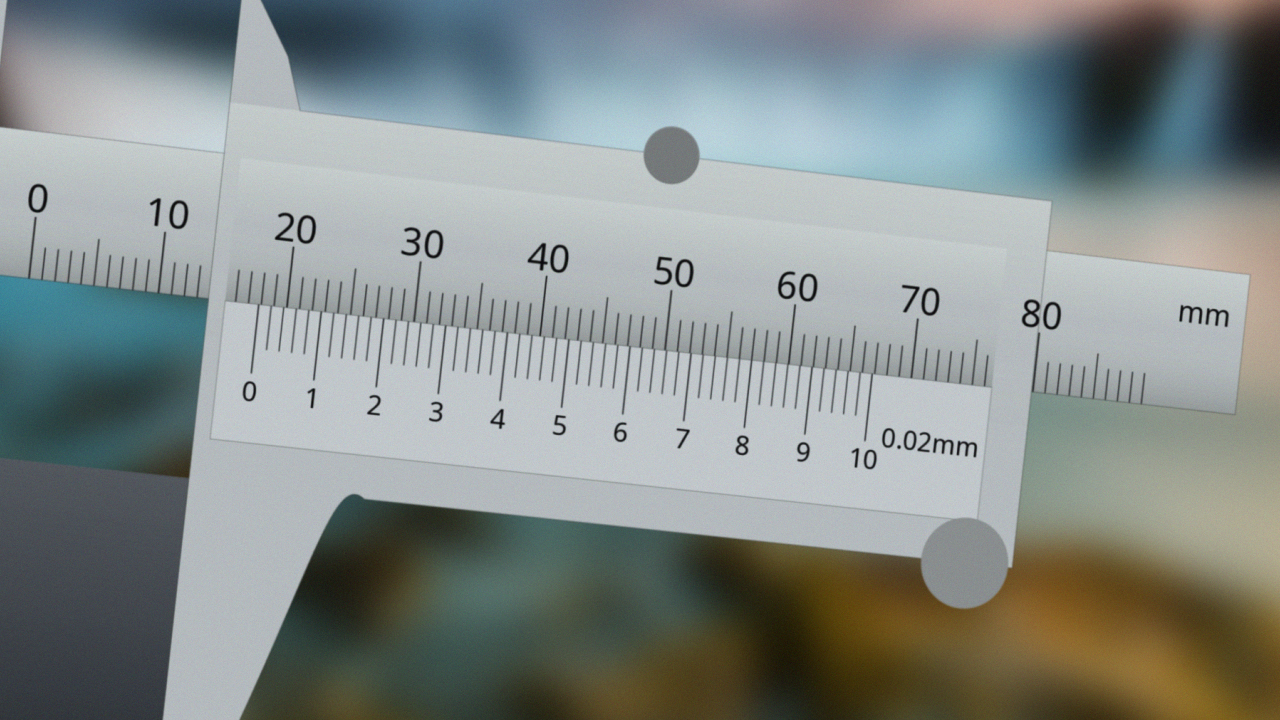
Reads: 17.8mm
